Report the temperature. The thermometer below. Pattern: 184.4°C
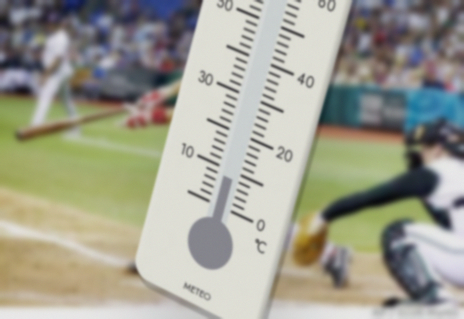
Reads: 8°C
